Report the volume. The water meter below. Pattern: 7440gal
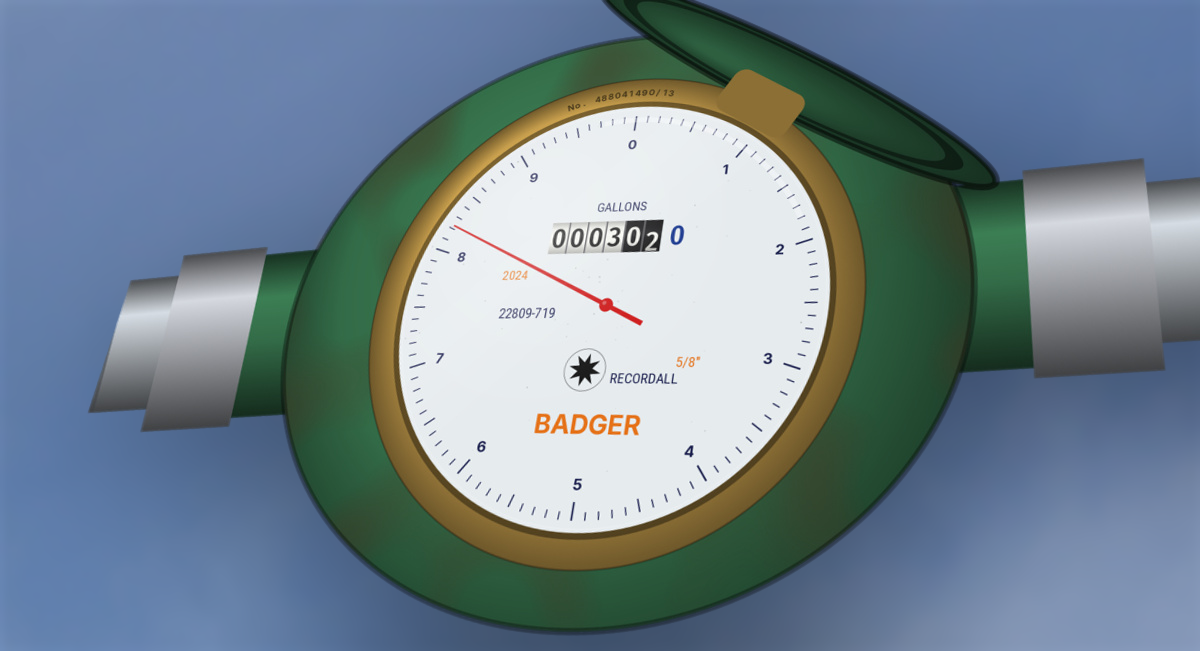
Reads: 3018.2gal
